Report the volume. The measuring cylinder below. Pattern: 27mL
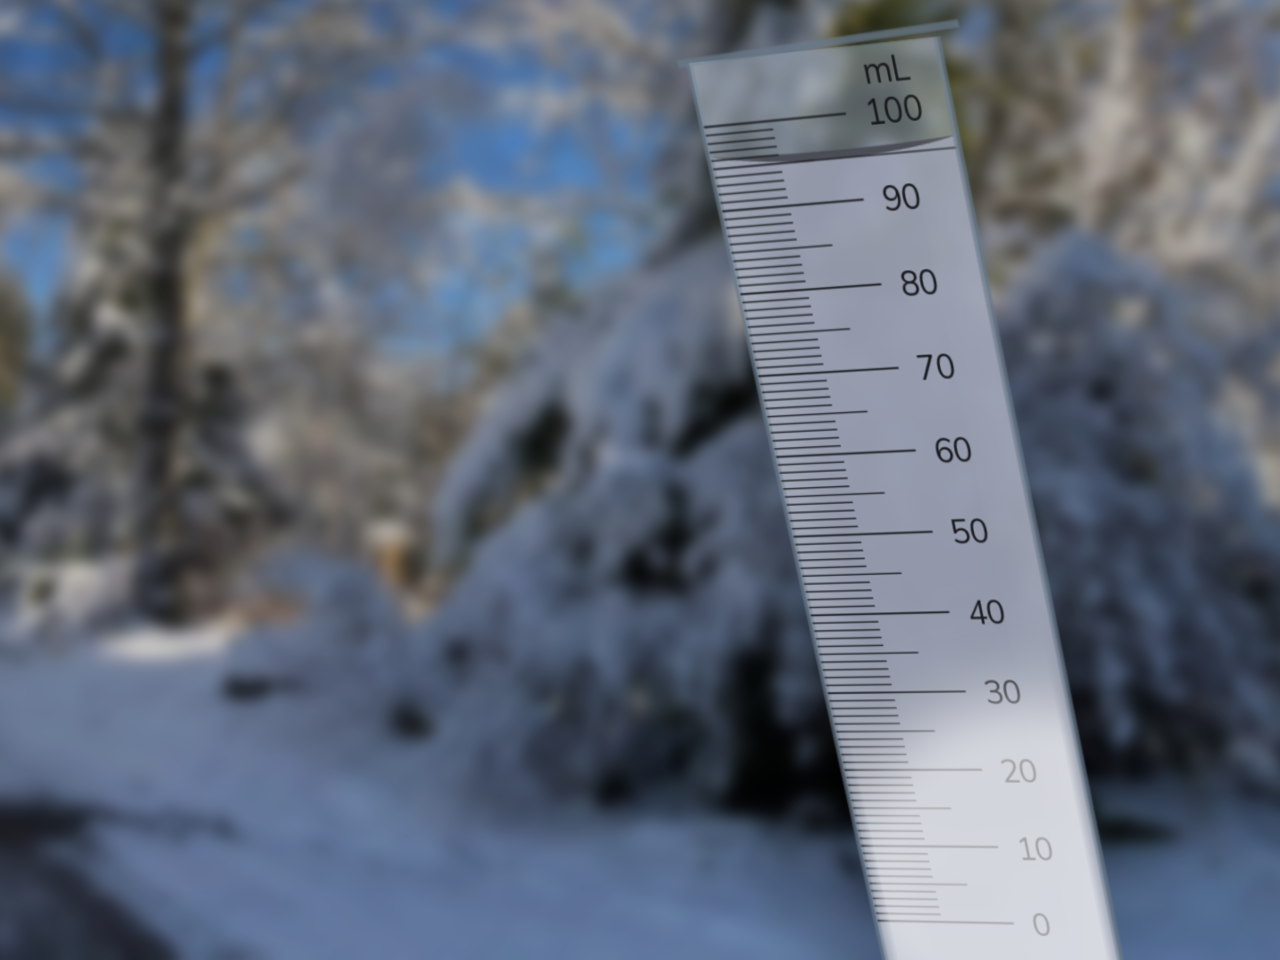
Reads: 95mL
